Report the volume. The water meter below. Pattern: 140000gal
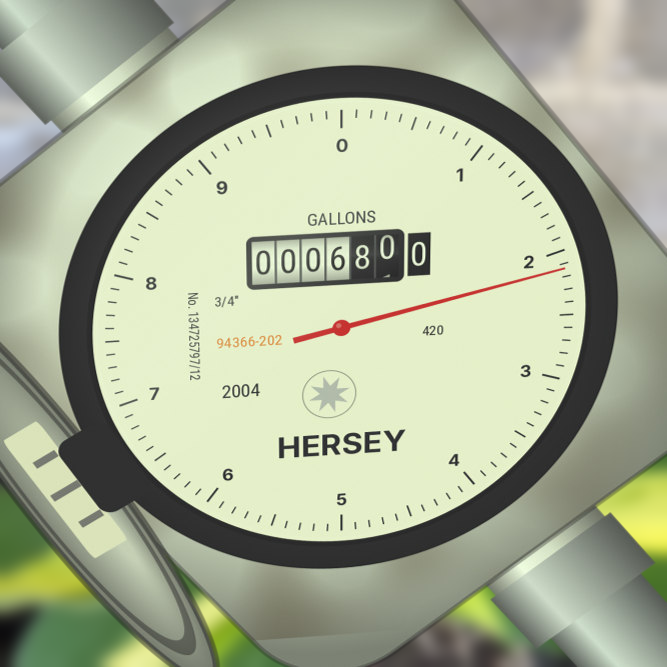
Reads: 6802.1gal
